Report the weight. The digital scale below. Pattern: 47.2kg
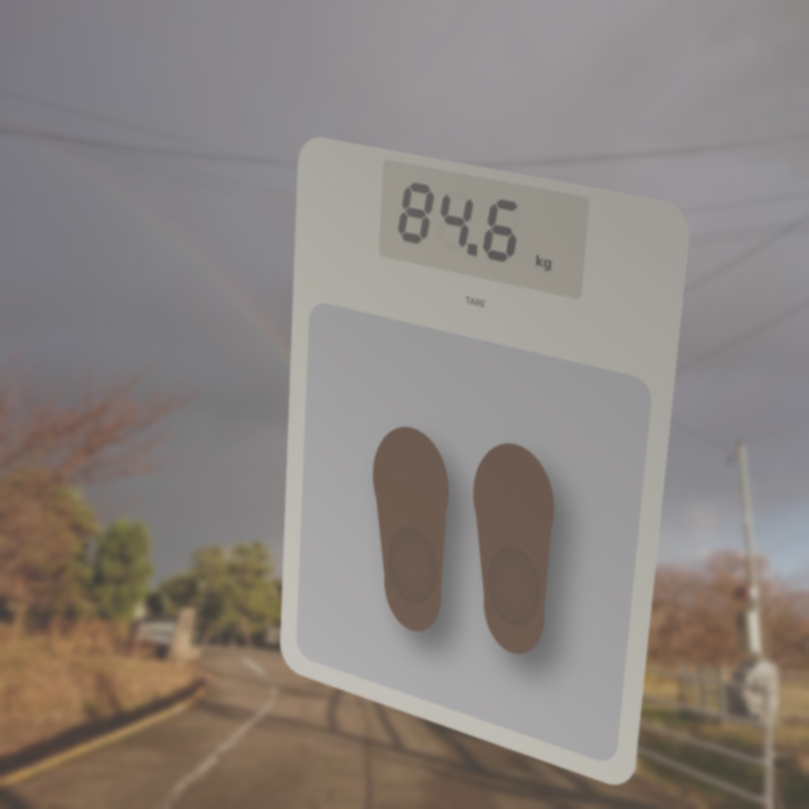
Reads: 84.6kg
